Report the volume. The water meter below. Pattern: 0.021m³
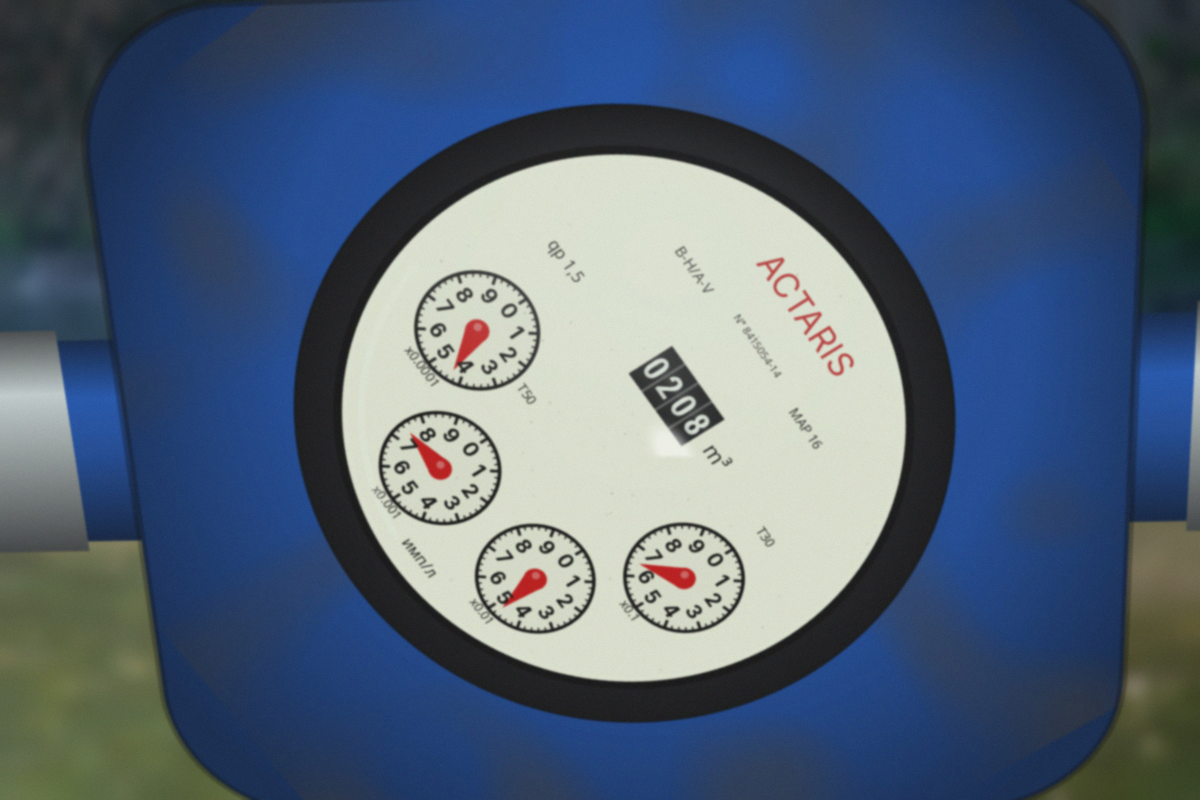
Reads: 208.6474m³
